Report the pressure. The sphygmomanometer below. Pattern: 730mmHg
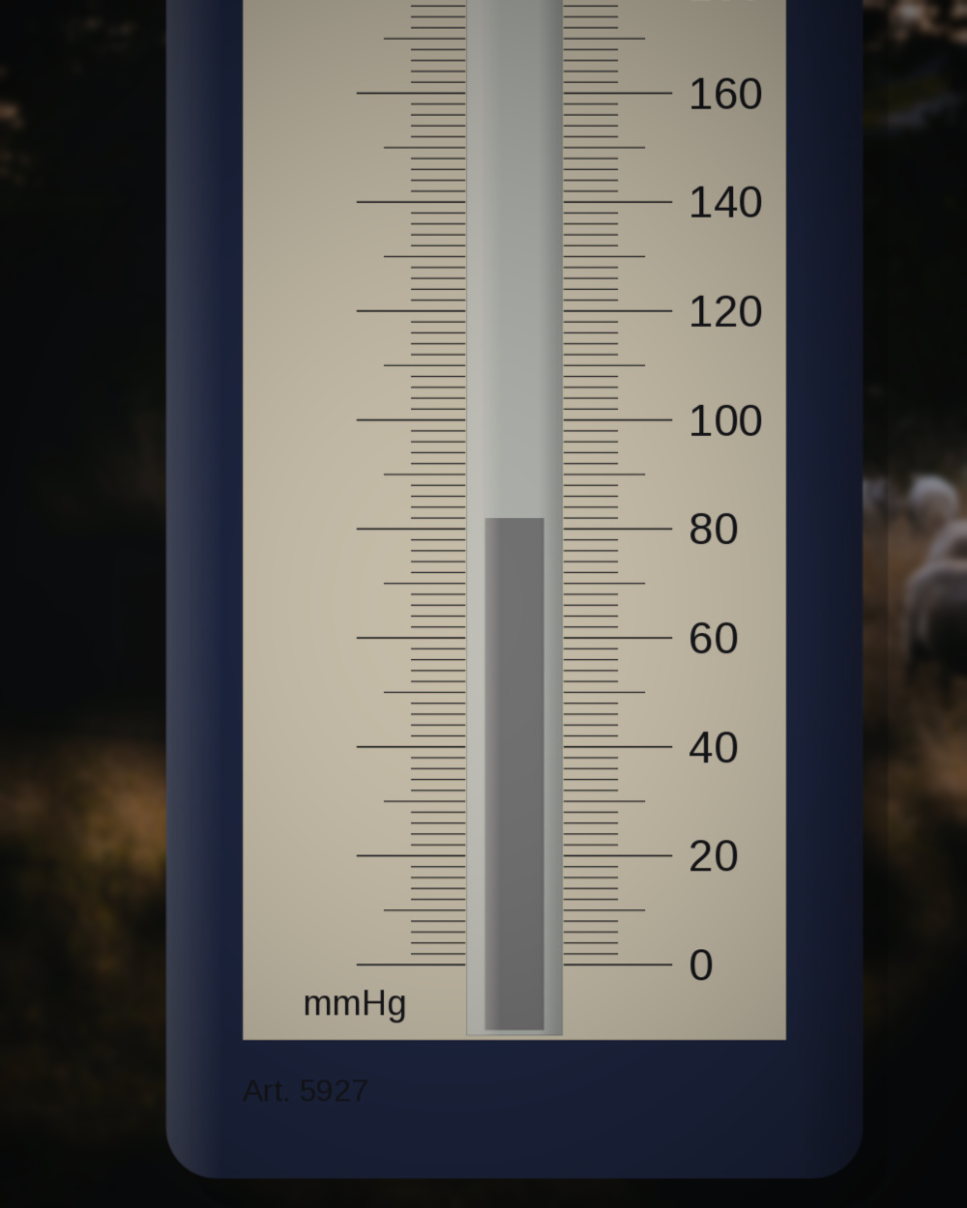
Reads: 82mmHg
